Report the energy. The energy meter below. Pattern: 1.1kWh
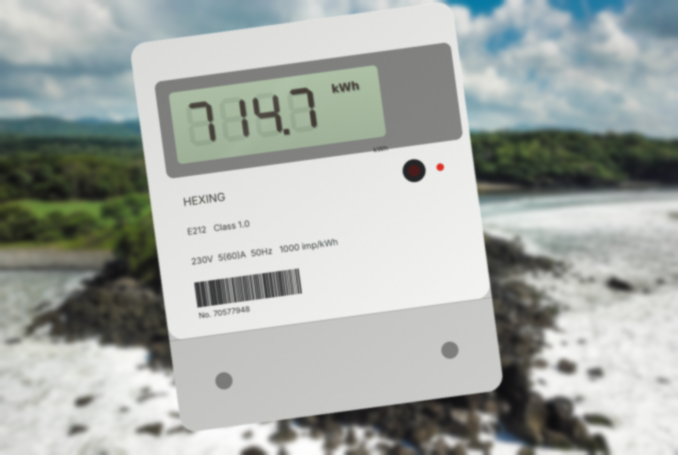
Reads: 714.7kWh
